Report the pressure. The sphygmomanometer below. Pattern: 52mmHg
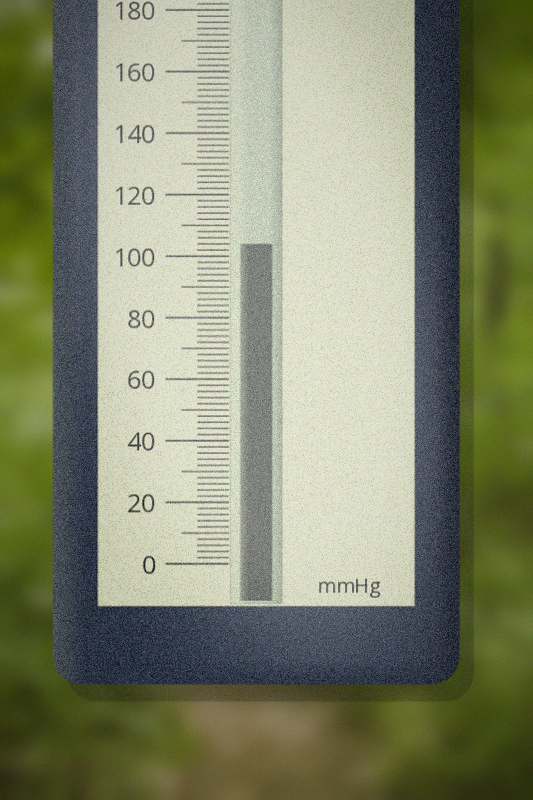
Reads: 104mmHg
